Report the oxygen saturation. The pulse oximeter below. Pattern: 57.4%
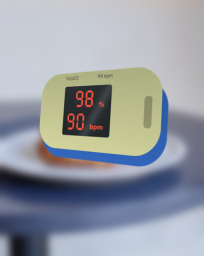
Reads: 98%
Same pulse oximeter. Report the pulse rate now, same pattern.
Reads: 90bpm
